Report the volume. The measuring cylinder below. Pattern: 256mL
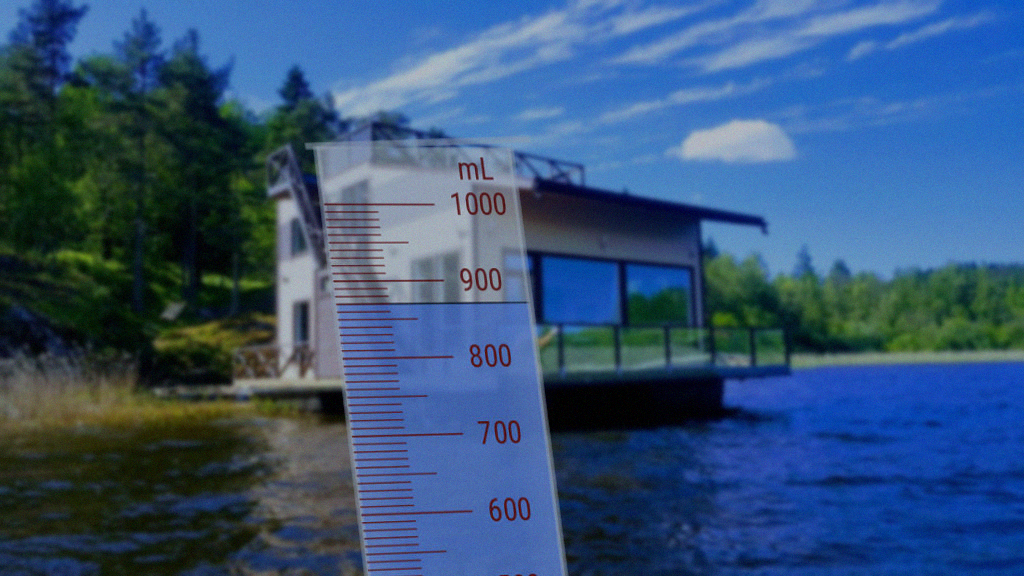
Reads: 870mL
